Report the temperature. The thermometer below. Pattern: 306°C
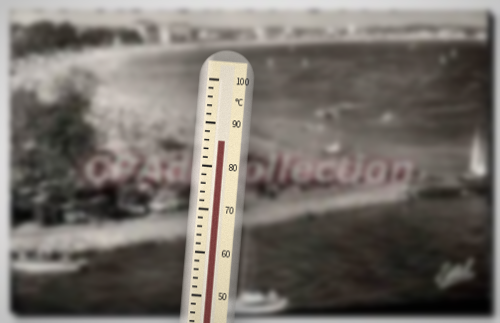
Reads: 86°C
